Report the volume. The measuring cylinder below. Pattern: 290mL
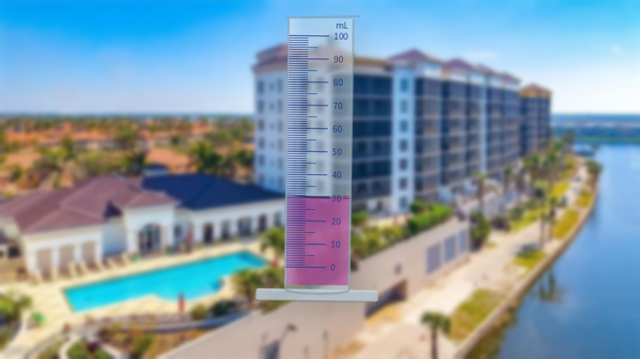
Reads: 30mL
